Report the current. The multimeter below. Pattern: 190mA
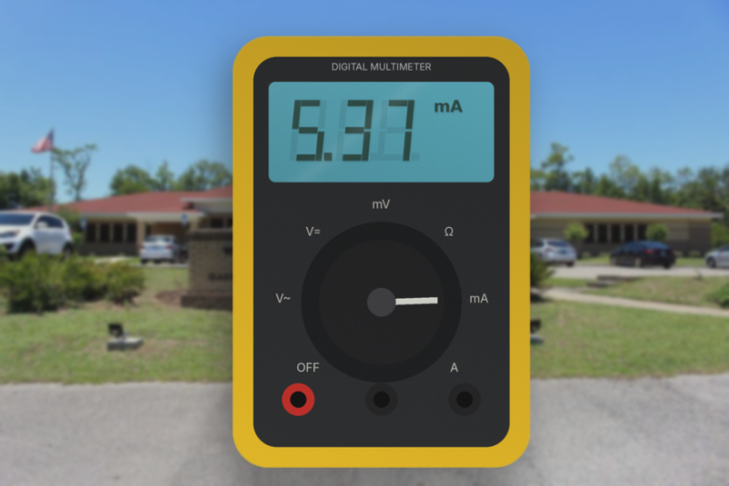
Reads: 5.37mA
